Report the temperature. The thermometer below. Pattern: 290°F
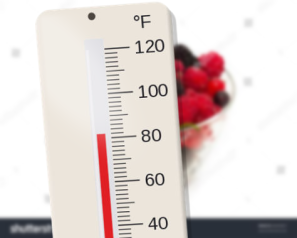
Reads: 82°F
